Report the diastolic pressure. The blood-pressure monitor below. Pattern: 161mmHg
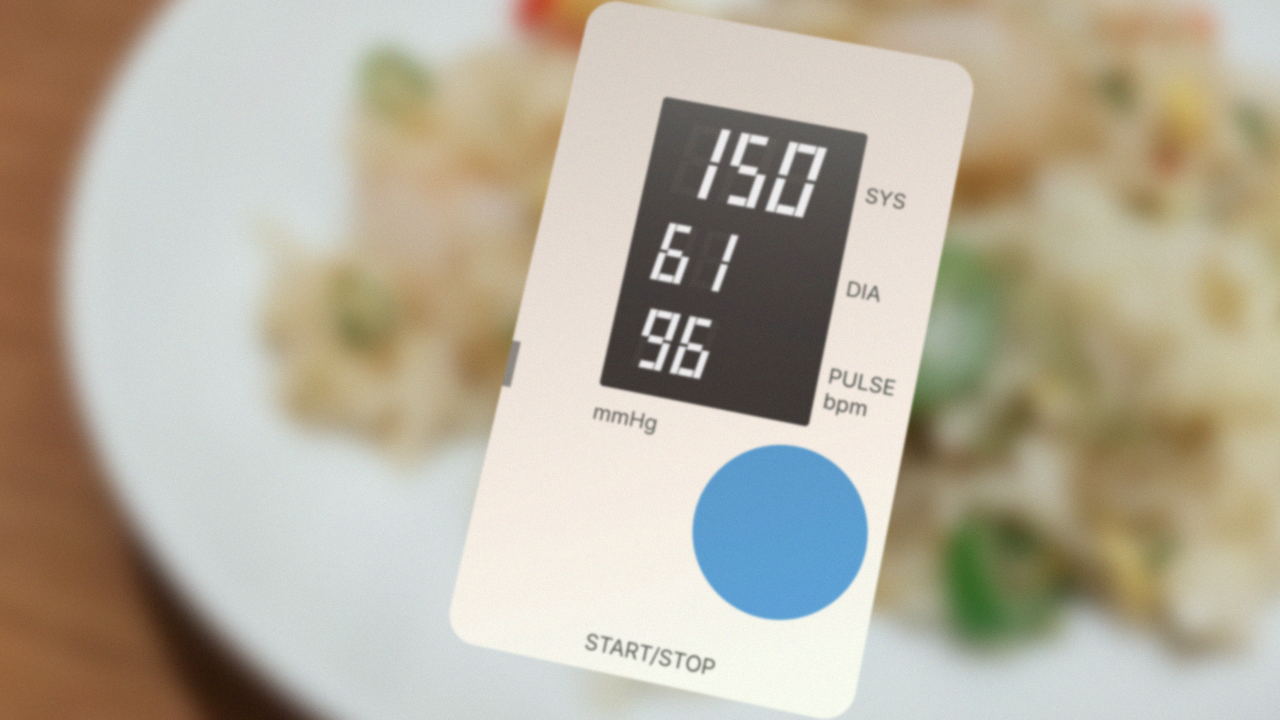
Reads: 61mmHg
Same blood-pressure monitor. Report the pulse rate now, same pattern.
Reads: 96bpm
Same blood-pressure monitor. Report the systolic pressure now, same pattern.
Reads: 150mmHg
